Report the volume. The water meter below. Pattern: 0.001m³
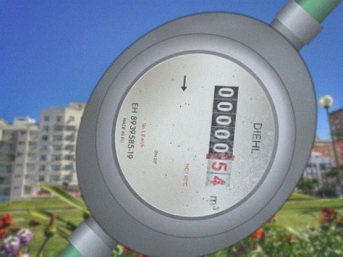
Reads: 0.54m³
